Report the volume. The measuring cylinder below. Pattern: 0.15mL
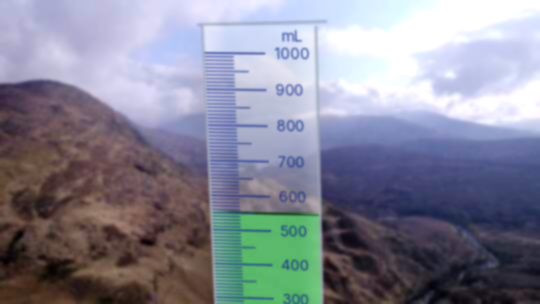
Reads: 550mL
